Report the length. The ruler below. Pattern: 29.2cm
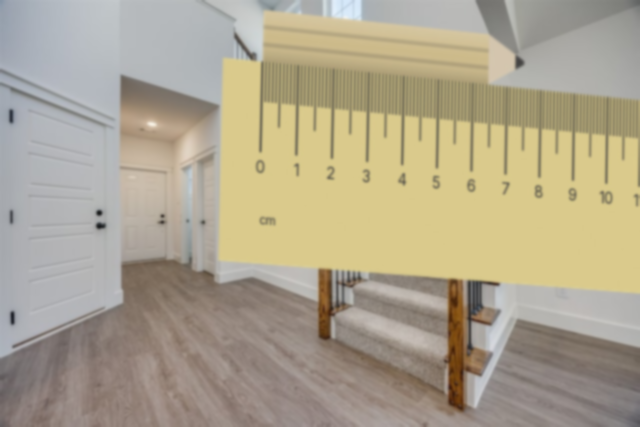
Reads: 7.5cm
